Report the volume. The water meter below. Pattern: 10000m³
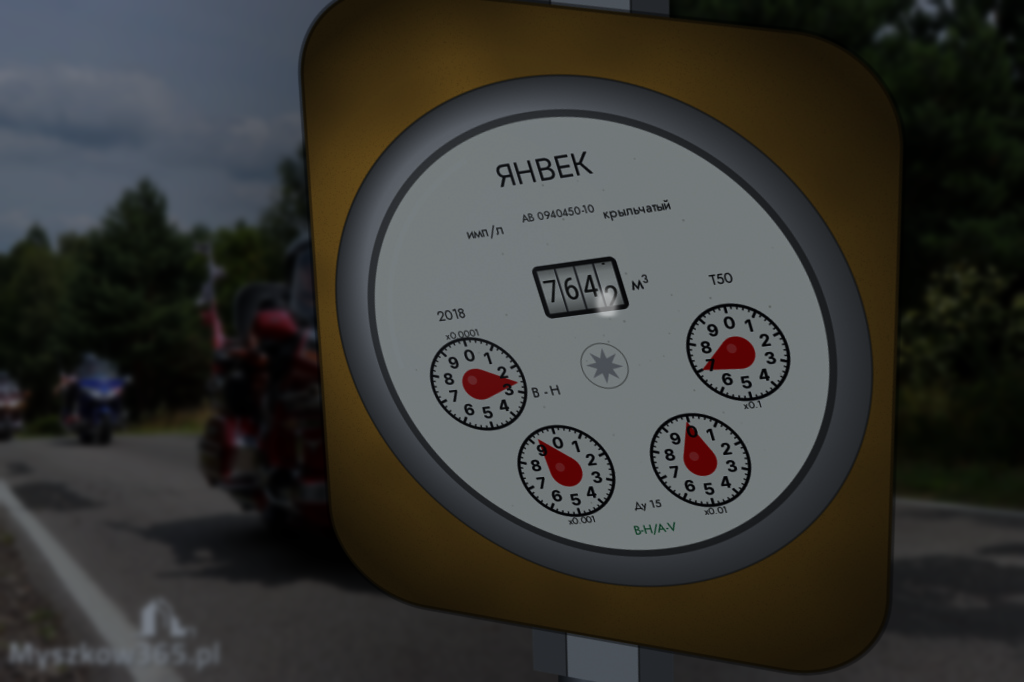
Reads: 7641.6992m³
